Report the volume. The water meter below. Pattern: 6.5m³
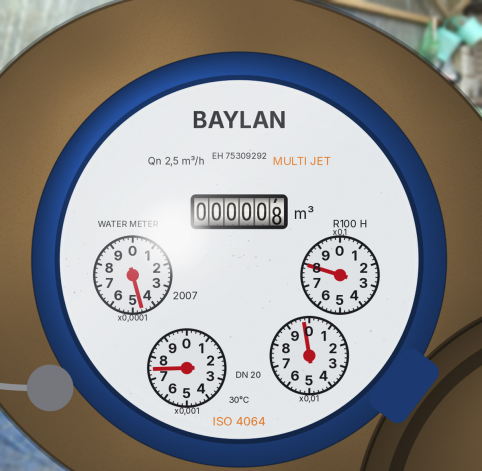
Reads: 7.7974m³
